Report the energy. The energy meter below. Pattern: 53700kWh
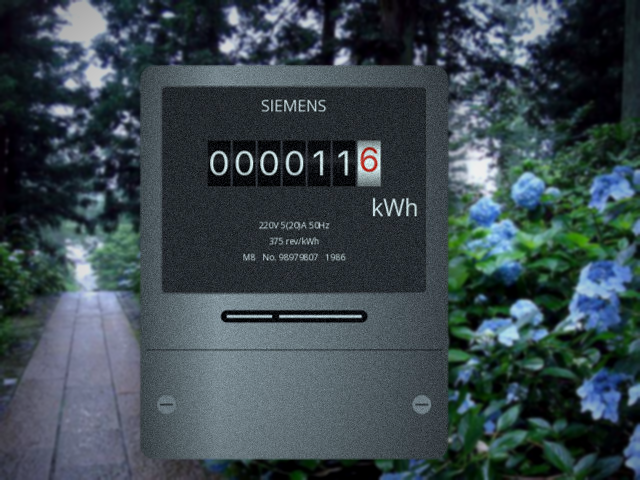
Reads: 11.6kWh
